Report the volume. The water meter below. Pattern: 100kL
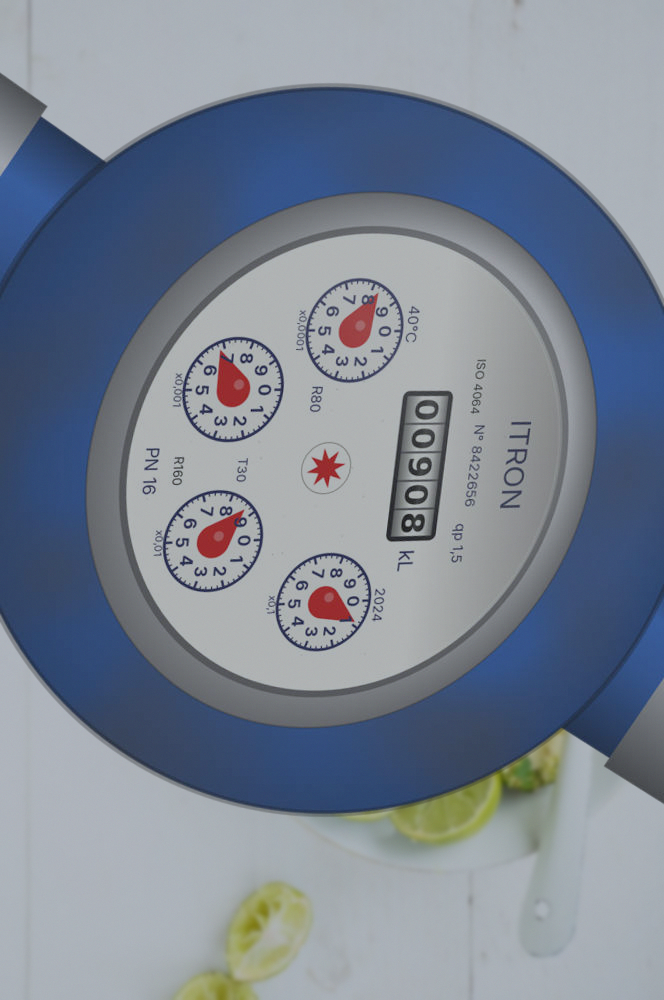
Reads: 908.0868kL
